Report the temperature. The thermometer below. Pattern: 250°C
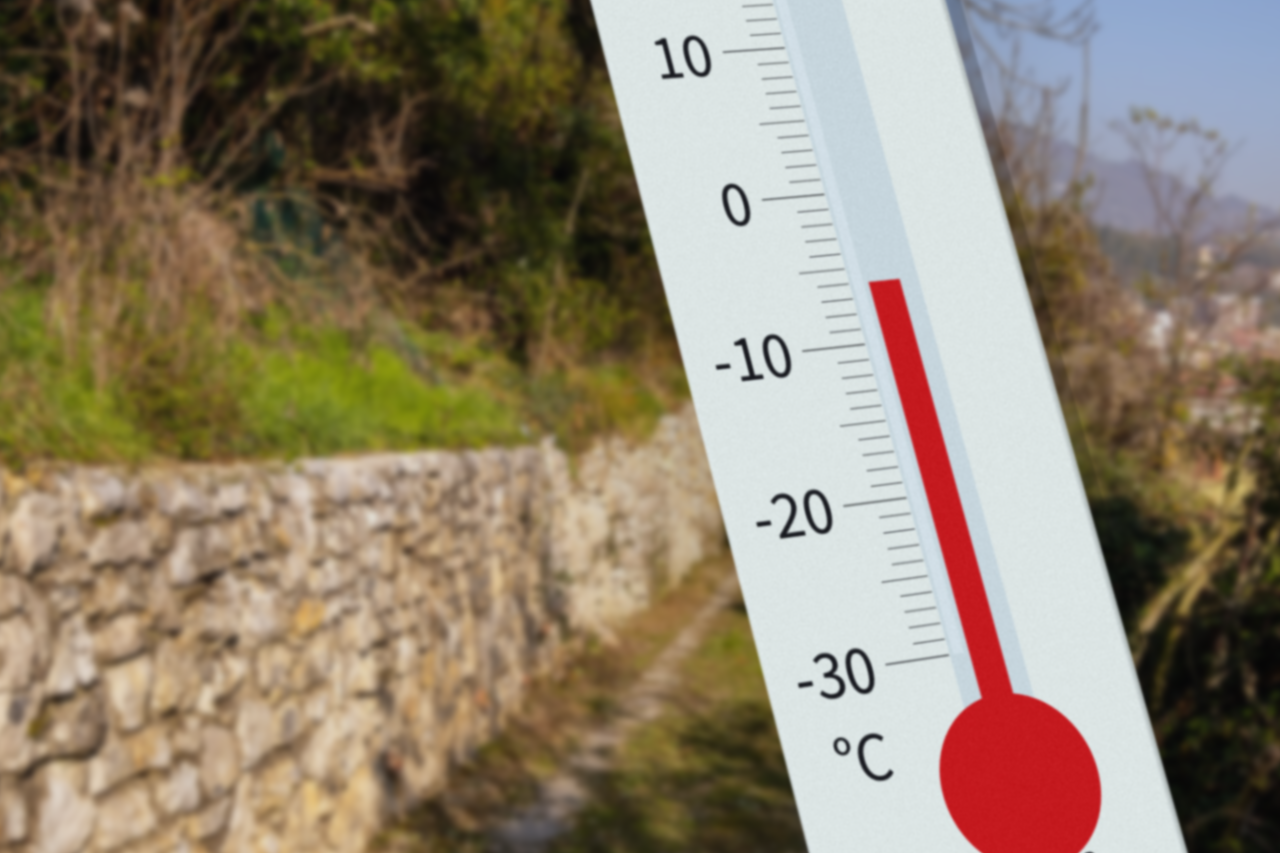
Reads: -6°C
